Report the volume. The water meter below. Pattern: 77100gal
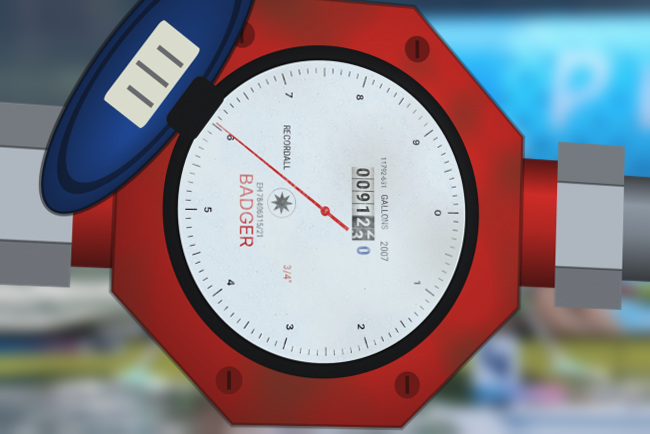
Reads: 91226.0gal
